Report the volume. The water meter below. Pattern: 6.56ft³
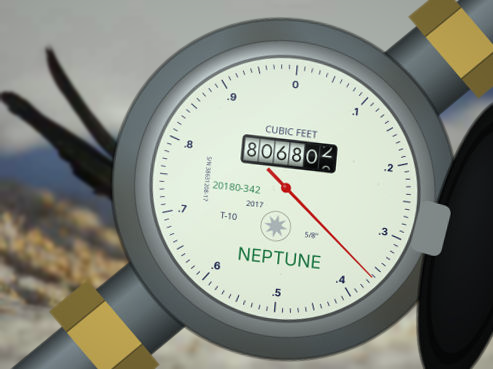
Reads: 806802.36ft³
